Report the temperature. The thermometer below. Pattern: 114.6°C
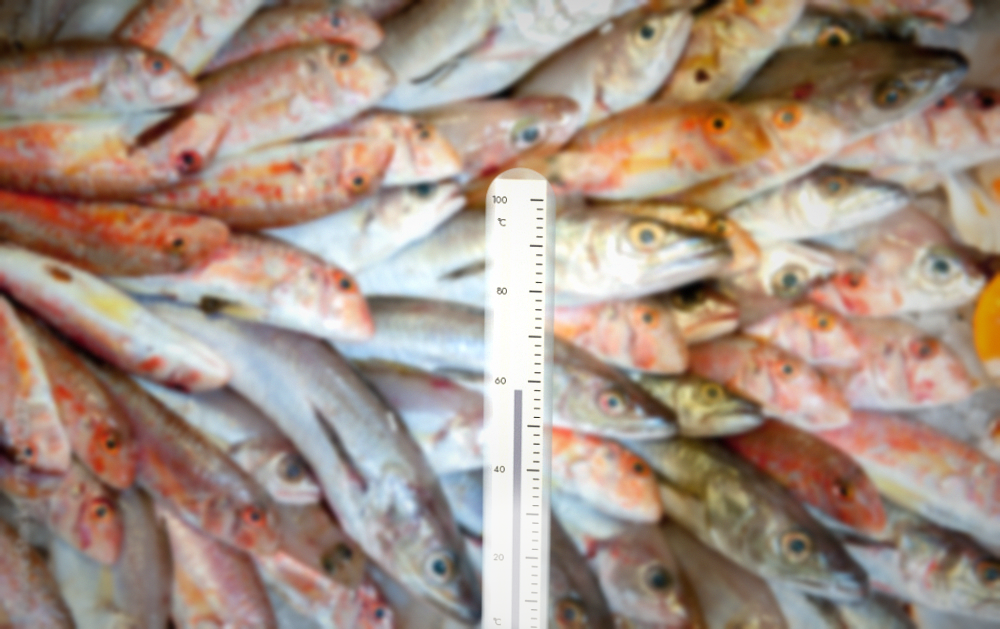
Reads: 58°C
